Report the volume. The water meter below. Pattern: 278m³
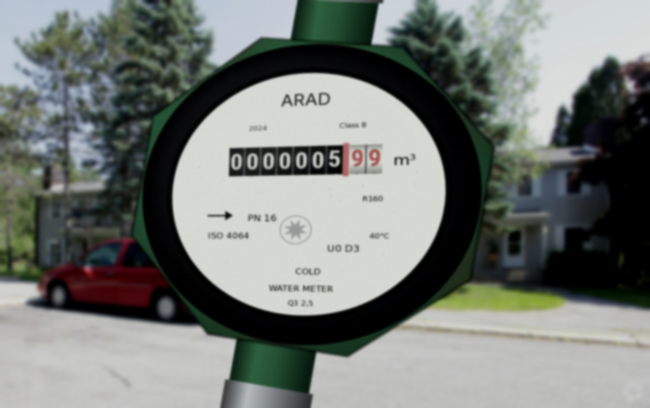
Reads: 5.99m³
